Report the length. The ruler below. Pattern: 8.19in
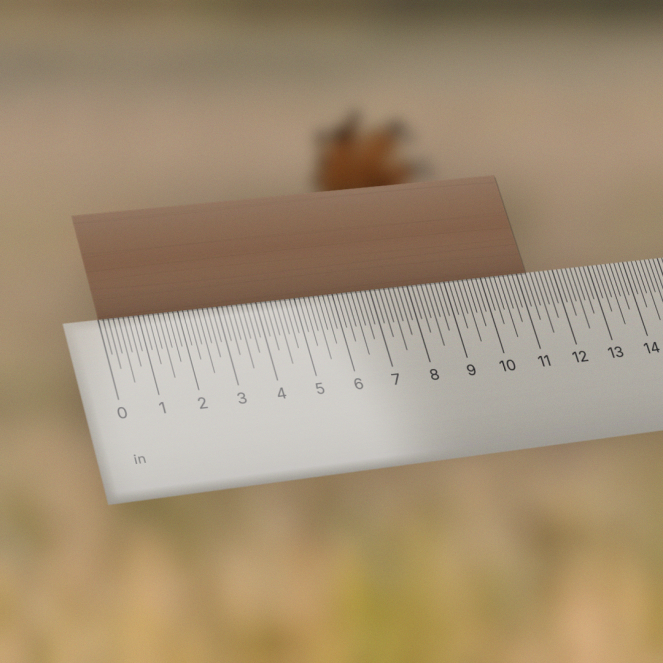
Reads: 11.25in
